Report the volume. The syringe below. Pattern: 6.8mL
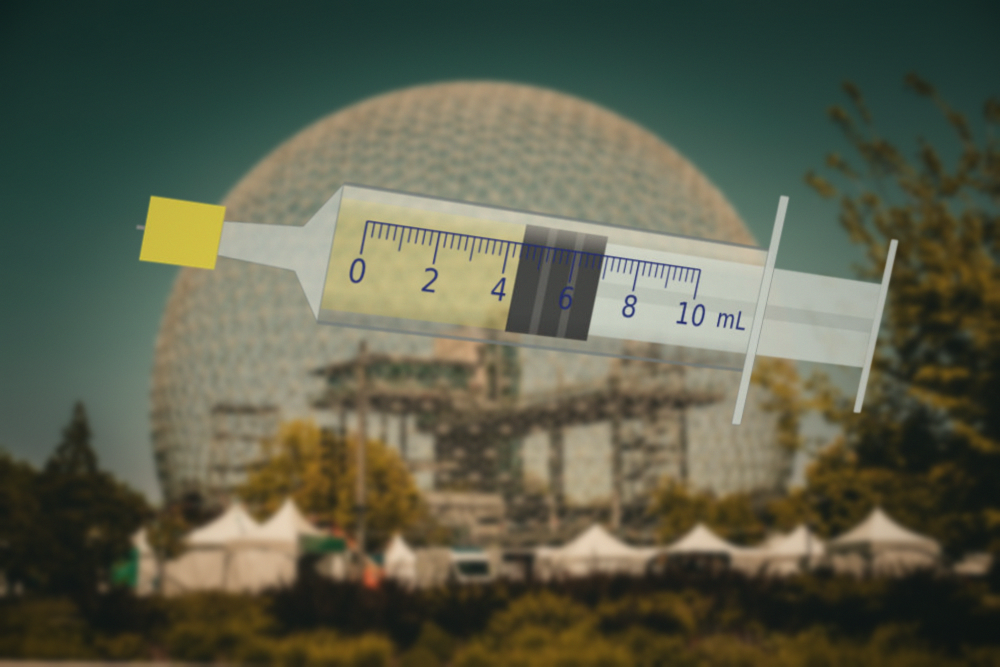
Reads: 4.4mL
